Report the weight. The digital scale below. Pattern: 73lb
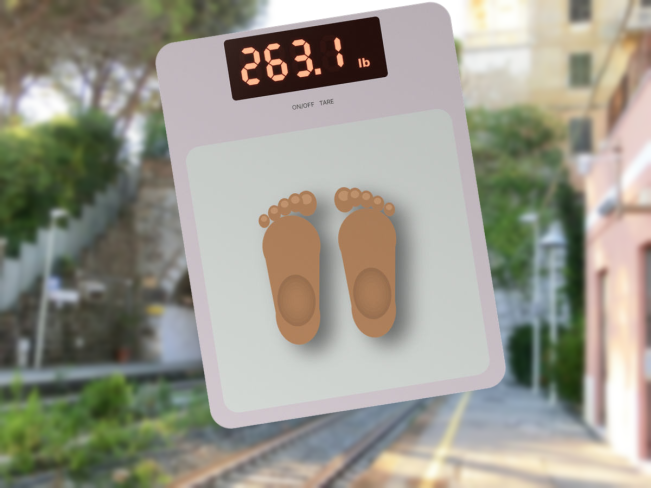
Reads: 263.1lb
